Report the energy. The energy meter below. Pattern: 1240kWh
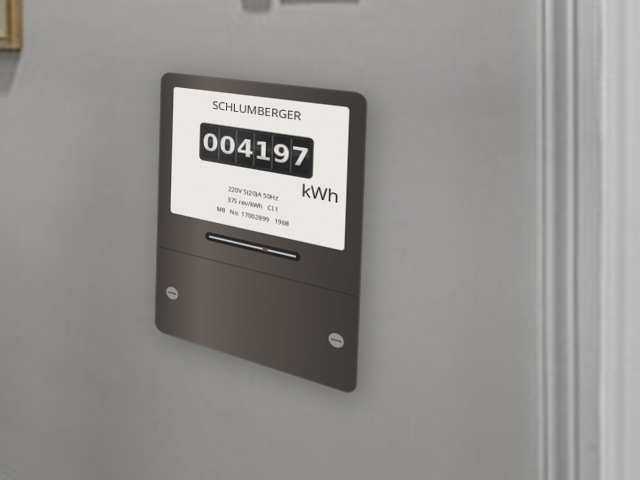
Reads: 4197kWh
